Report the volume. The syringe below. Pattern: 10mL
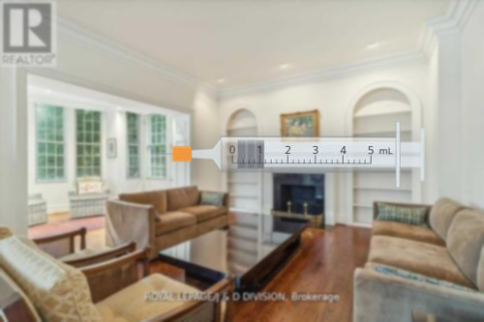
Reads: 0.2mL
